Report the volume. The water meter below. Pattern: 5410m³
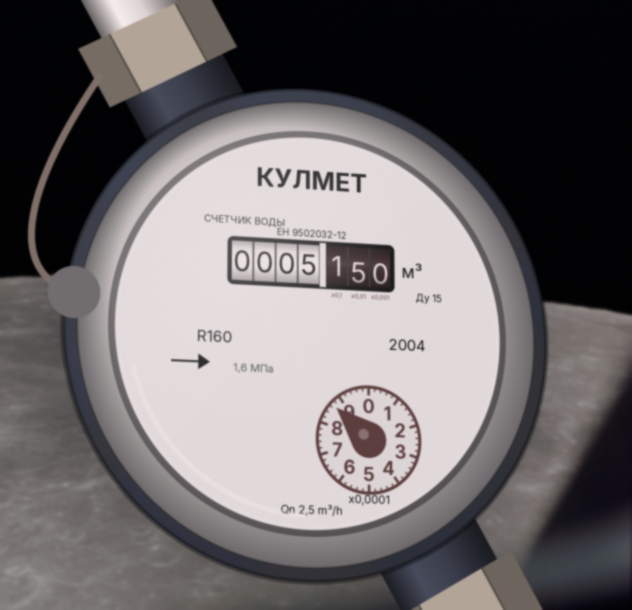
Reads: 5.1498m³
